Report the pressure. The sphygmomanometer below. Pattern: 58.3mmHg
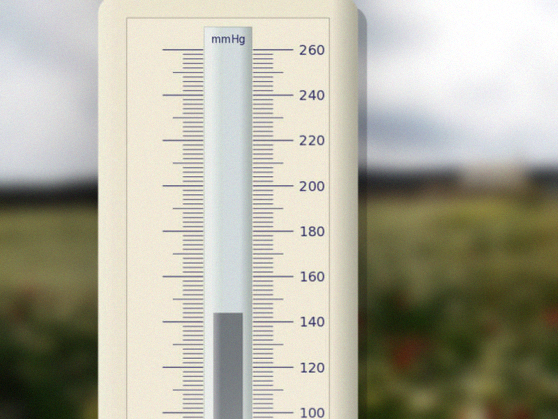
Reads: 144mmHg
